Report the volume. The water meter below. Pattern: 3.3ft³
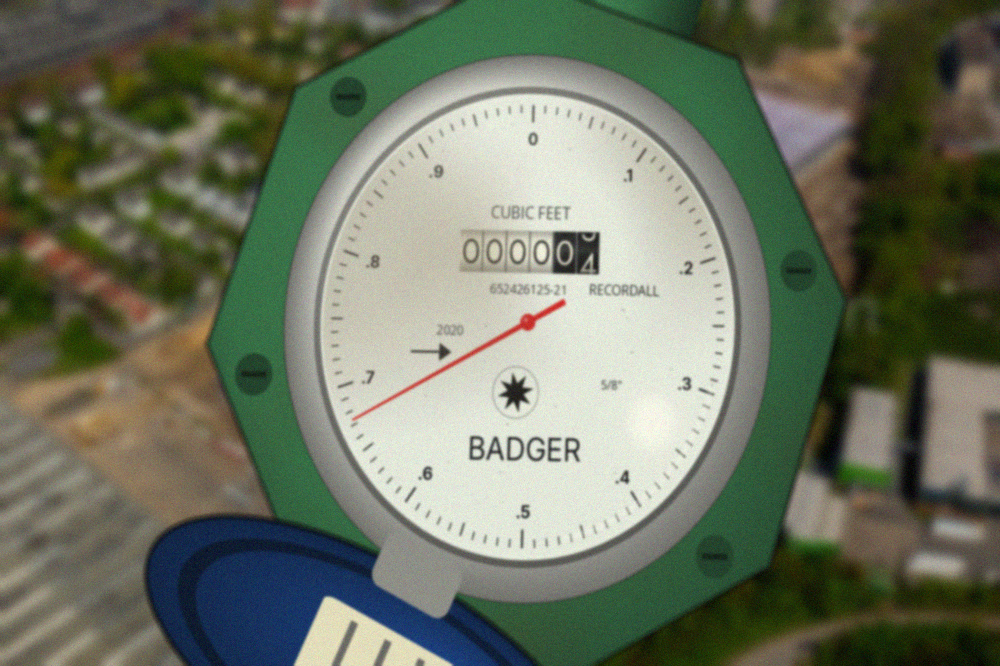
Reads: 3.67ft³
